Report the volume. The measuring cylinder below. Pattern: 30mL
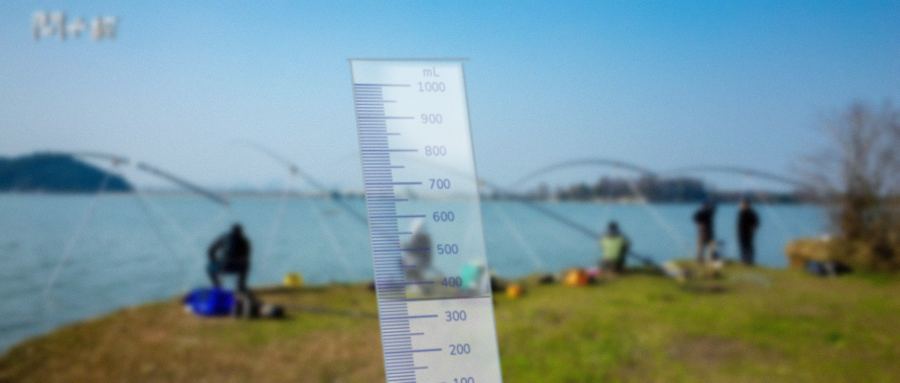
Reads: 350mL
